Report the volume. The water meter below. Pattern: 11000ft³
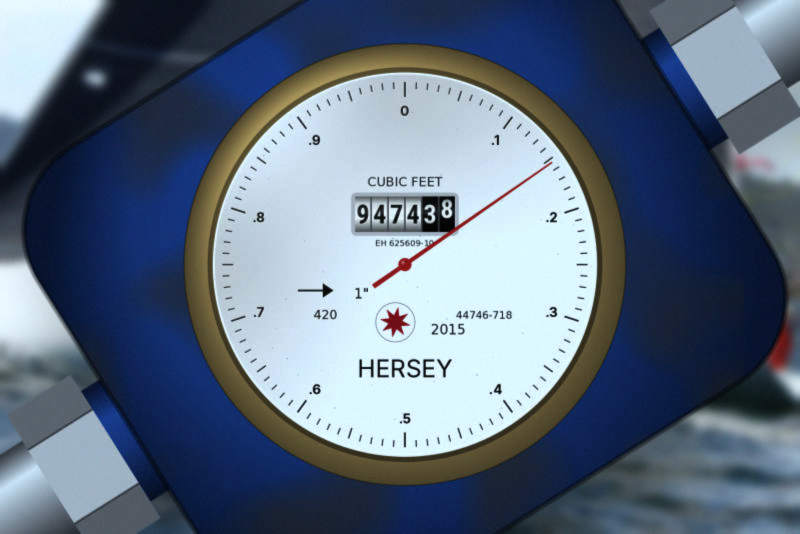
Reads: 947438.15ft³
